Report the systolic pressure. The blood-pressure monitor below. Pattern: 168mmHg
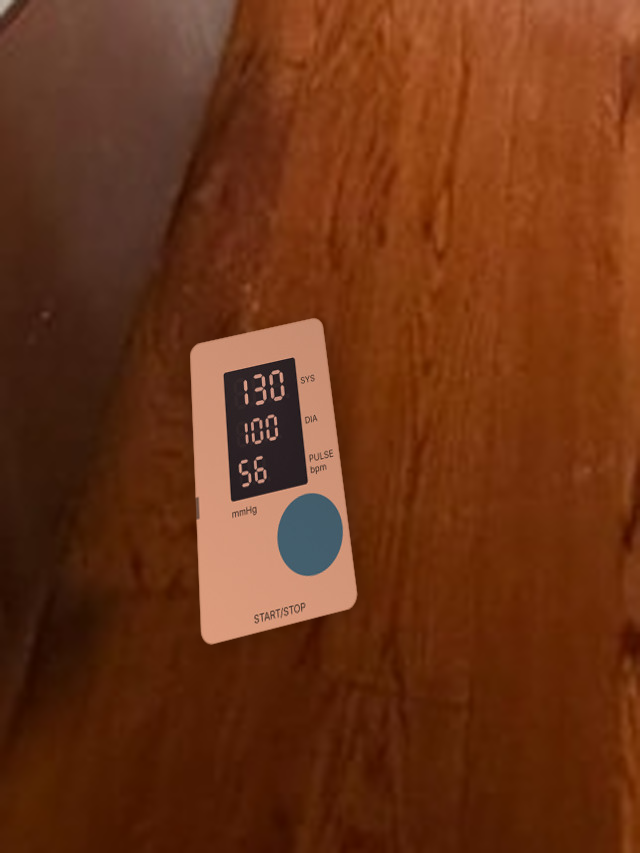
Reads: 130mmHg
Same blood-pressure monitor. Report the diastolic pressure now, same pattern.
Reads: 100mmHg
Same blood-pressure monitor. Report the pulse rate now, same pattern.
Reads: 56bpm
